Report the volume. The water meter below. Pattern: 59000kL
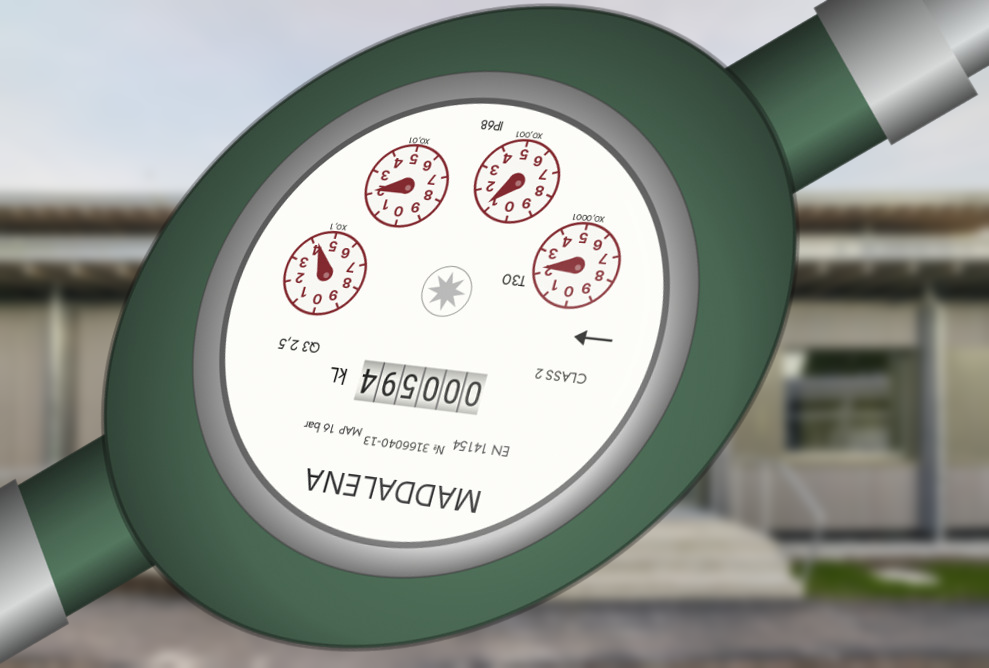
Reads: 594.4212kL
